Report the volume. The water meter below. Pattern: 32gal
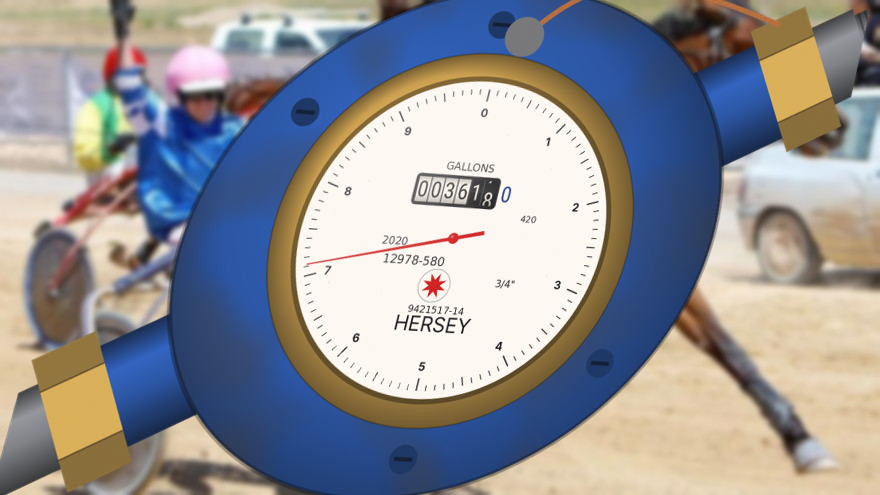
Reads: 36177.1gal
